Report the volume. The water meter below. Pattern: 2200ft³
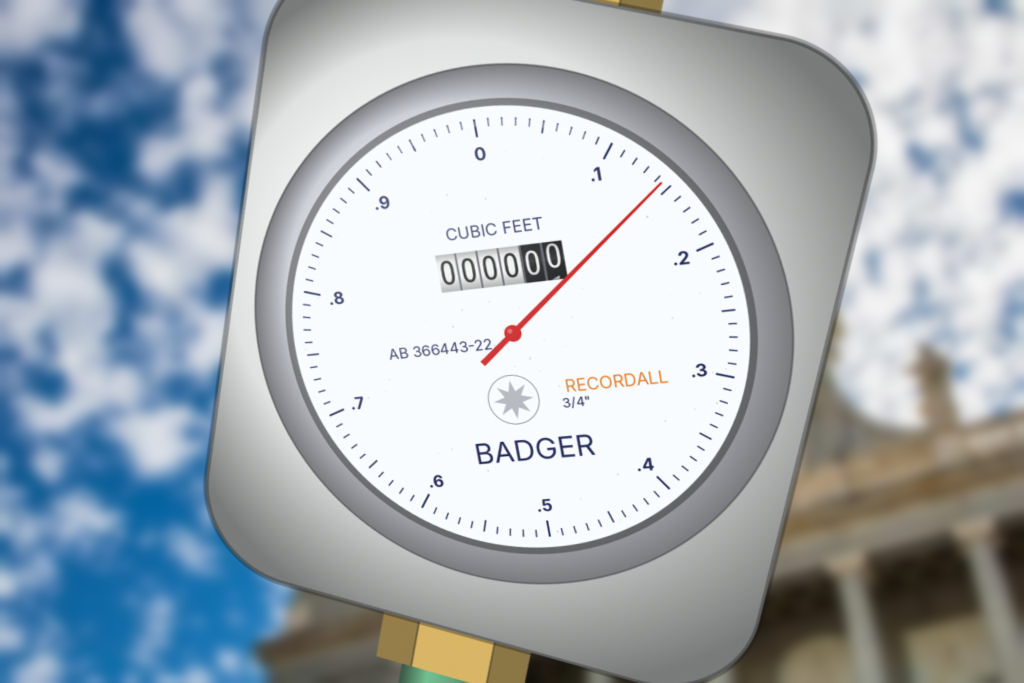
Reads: 0.14ft³
